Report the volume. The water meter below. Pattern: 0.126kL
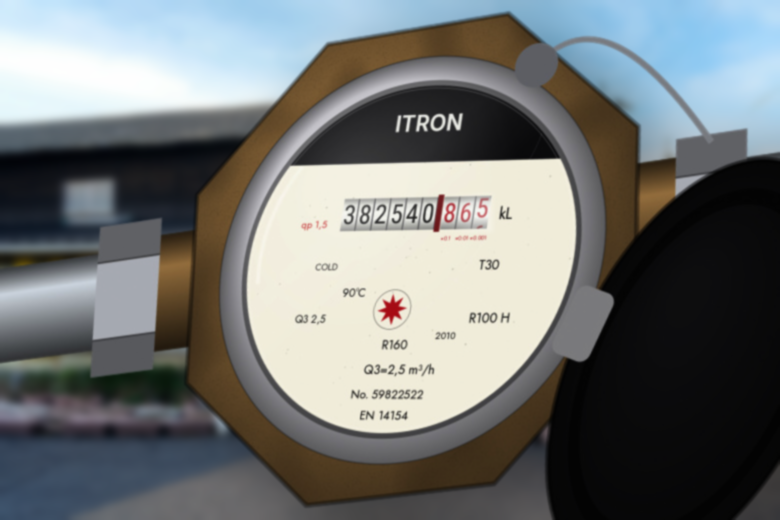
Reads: 382540.865kL
